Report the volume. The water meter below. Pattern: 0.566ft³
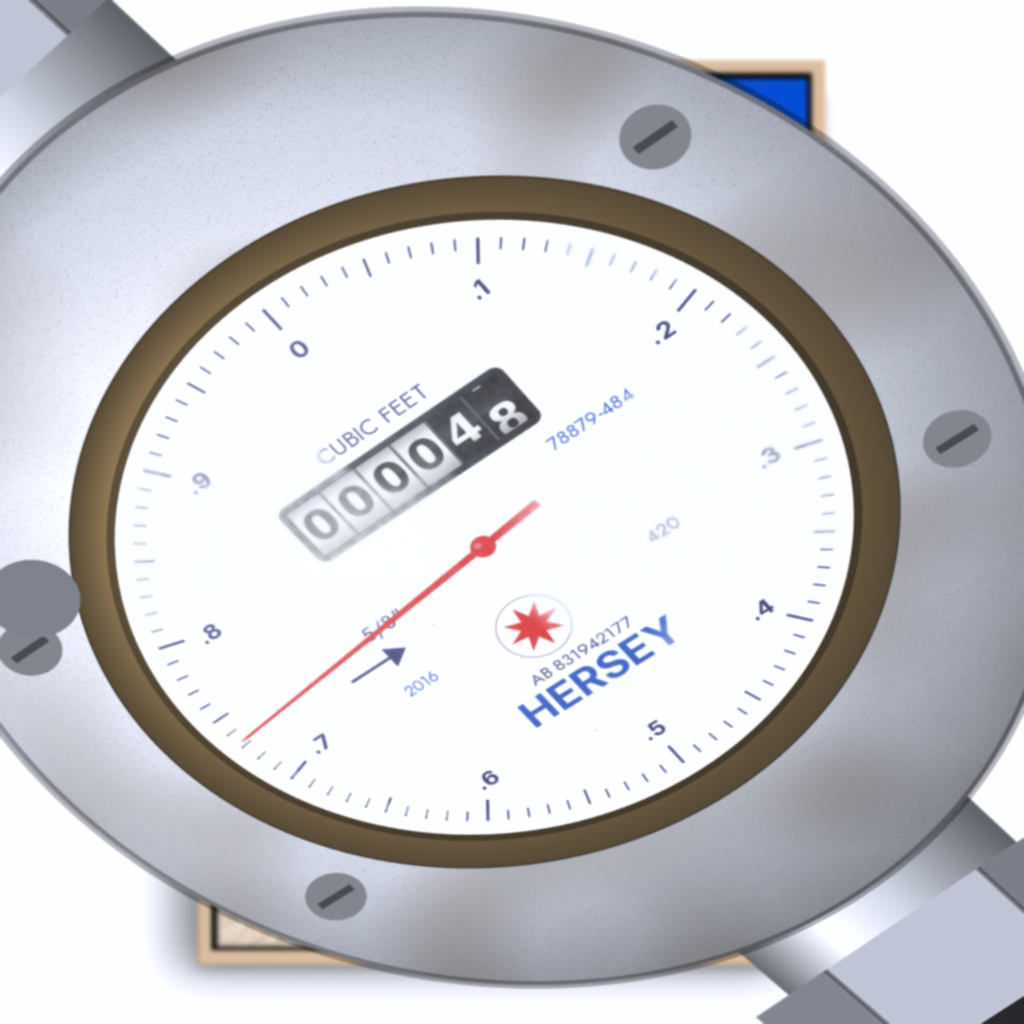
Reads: 47.73ft³
